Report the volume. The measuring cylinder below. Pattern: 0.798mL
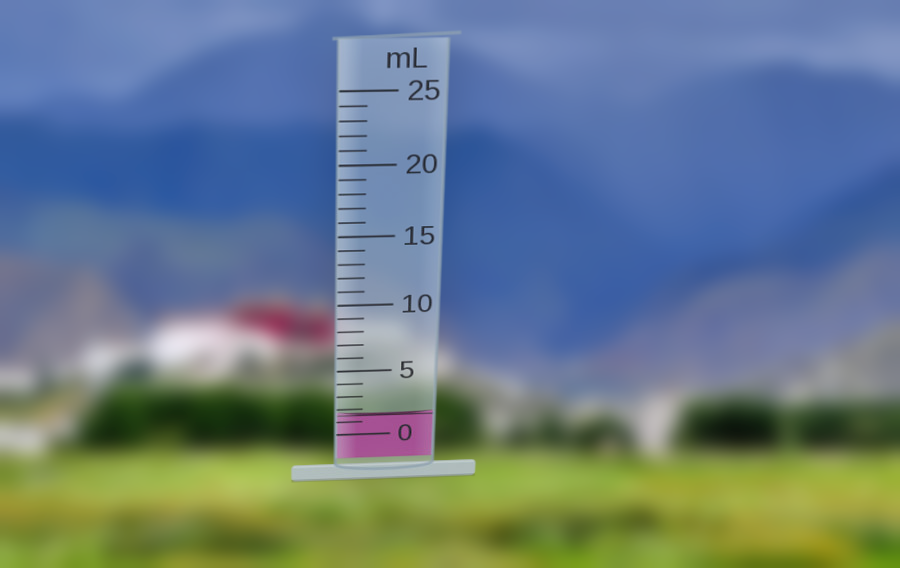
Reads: 1.5mL
